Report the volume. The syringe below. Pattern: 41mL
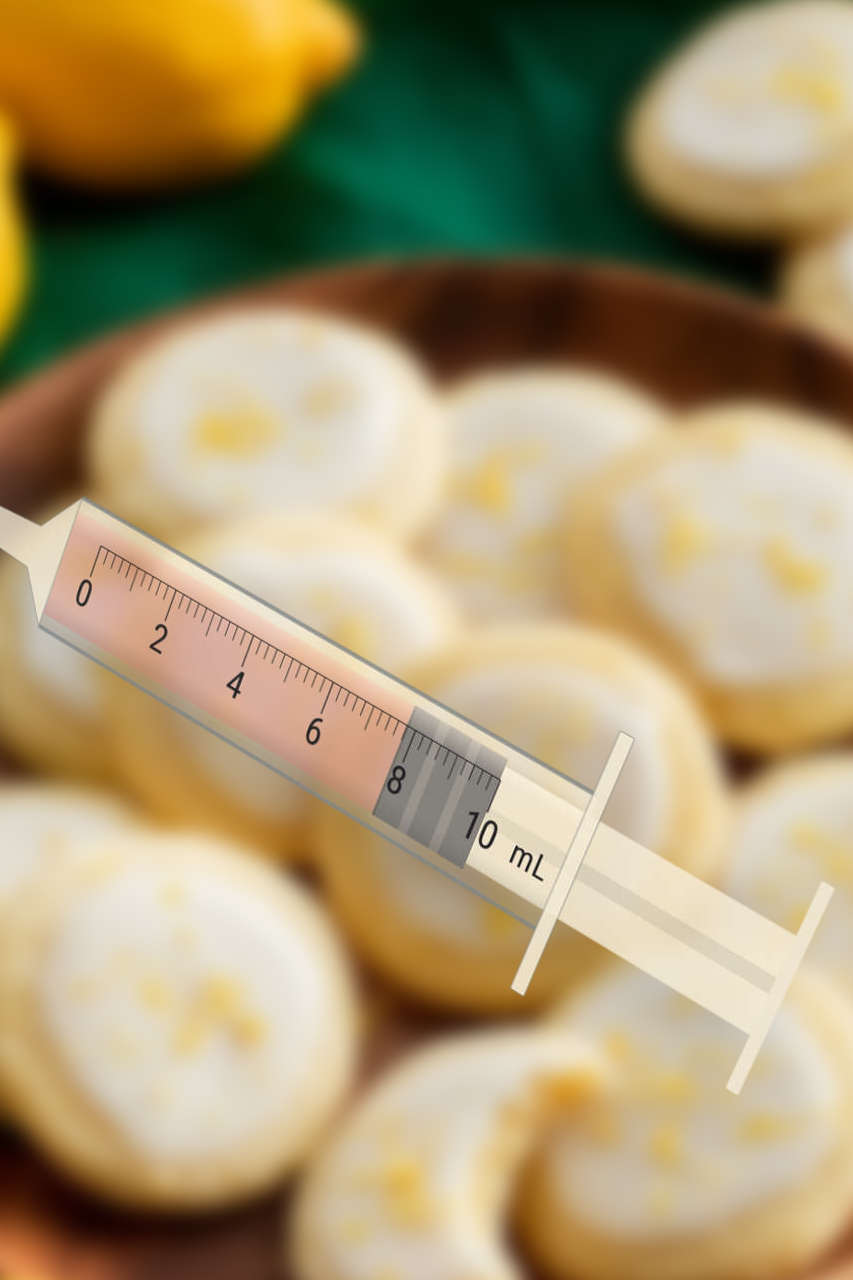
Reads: 7.8mL
